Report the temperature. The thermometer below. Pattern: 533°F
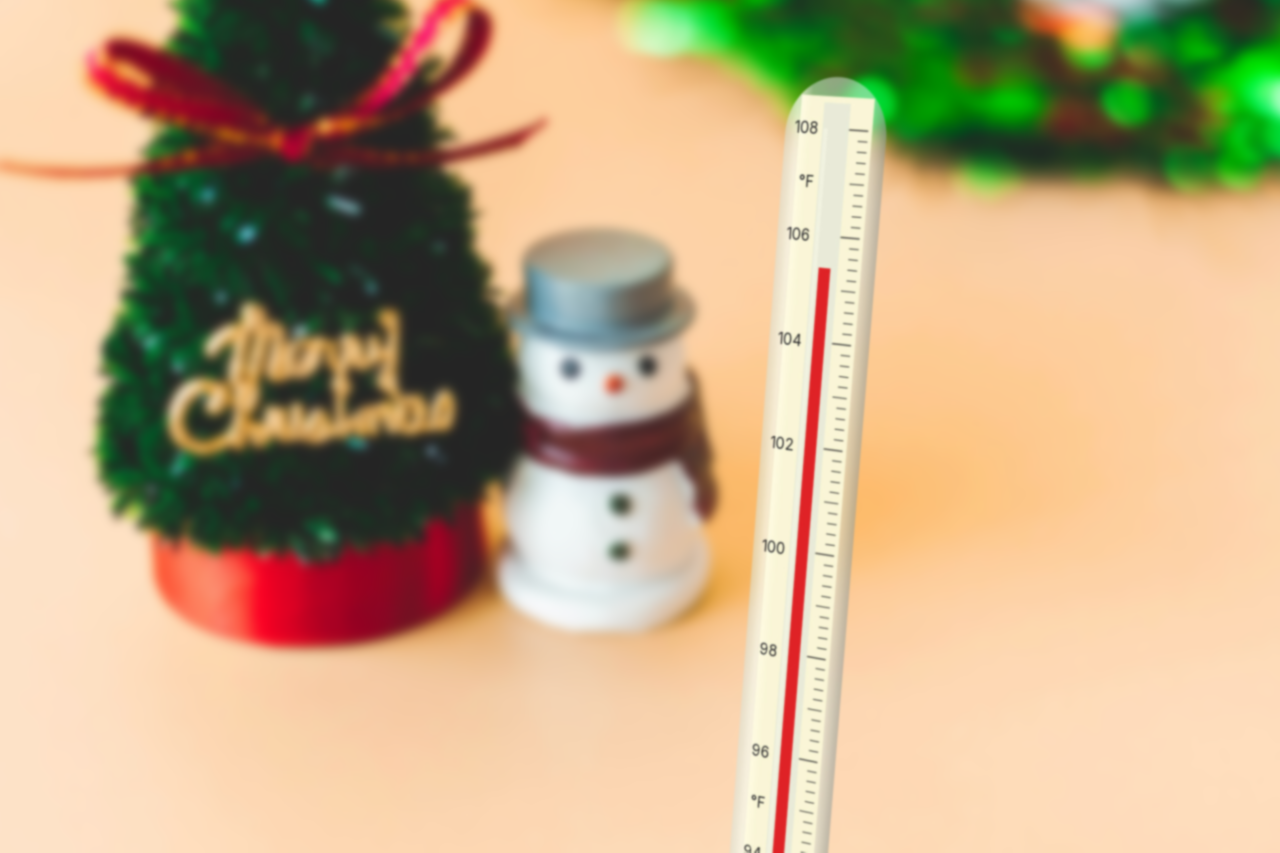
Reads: 105.4°F
